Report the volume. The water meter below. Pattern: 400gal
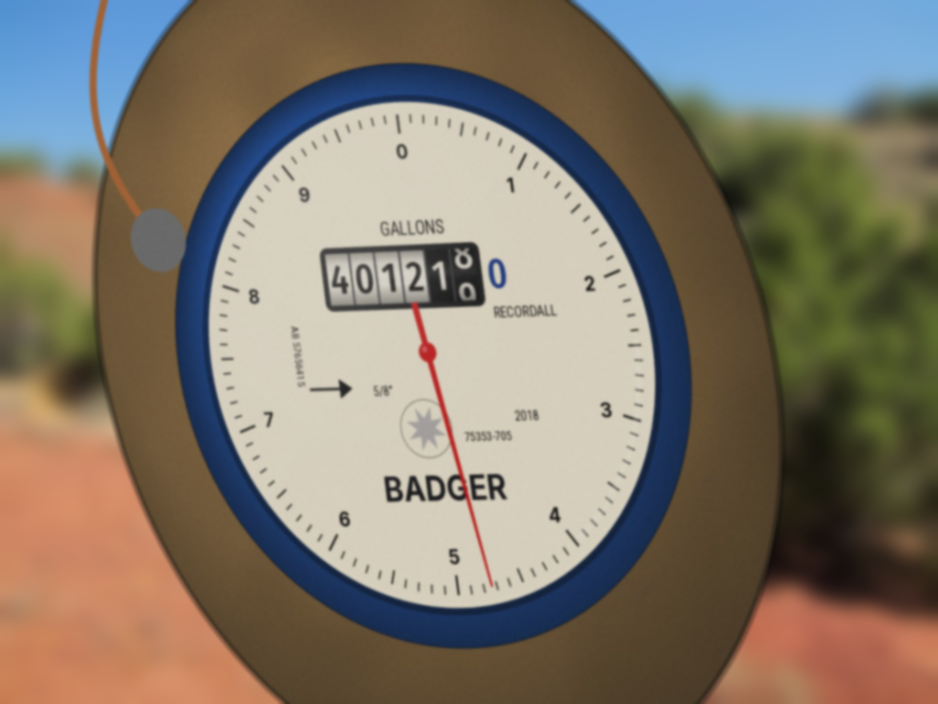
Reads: 4012184.7gal
